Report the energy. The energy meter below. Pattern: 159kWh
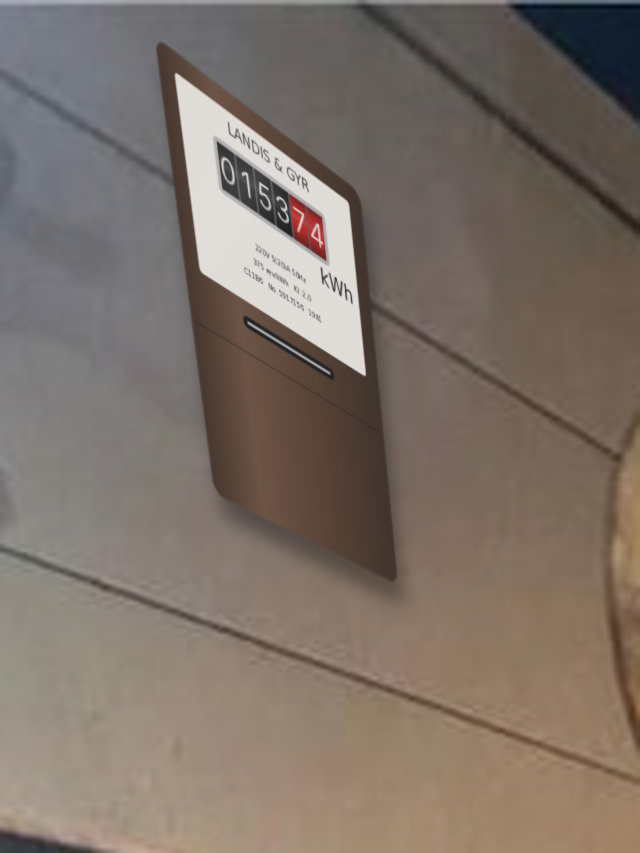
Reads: 153.74kWh
